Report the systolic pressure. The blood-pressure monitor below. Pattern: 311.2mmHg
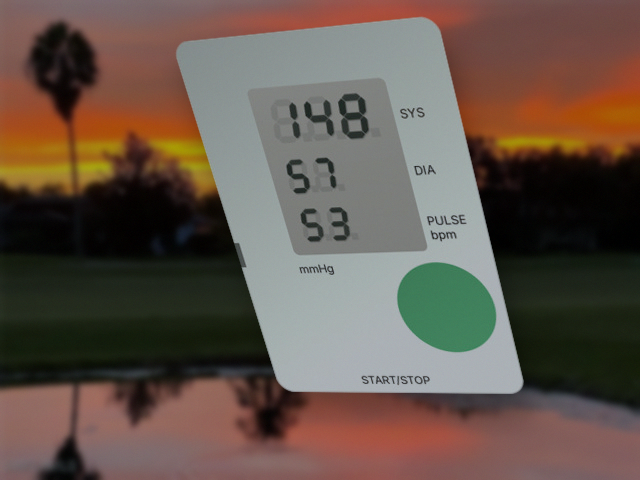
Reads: 148mmHg
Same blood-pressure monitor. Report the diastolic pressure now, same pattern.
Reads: 57mmHg
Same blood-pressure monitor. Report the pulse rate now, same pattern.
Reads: 53bpm
